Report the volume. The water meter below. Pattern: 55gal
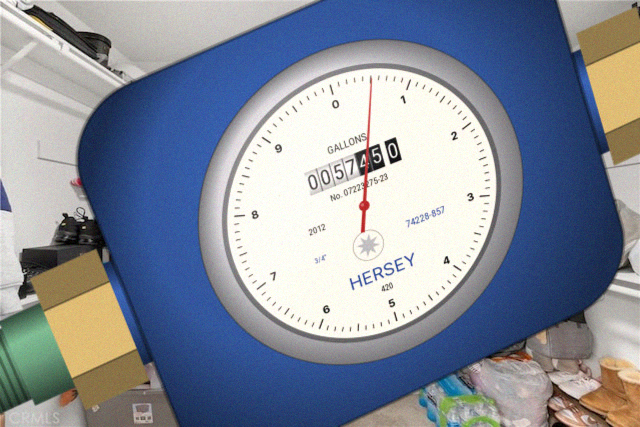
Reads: 57450.5gal
